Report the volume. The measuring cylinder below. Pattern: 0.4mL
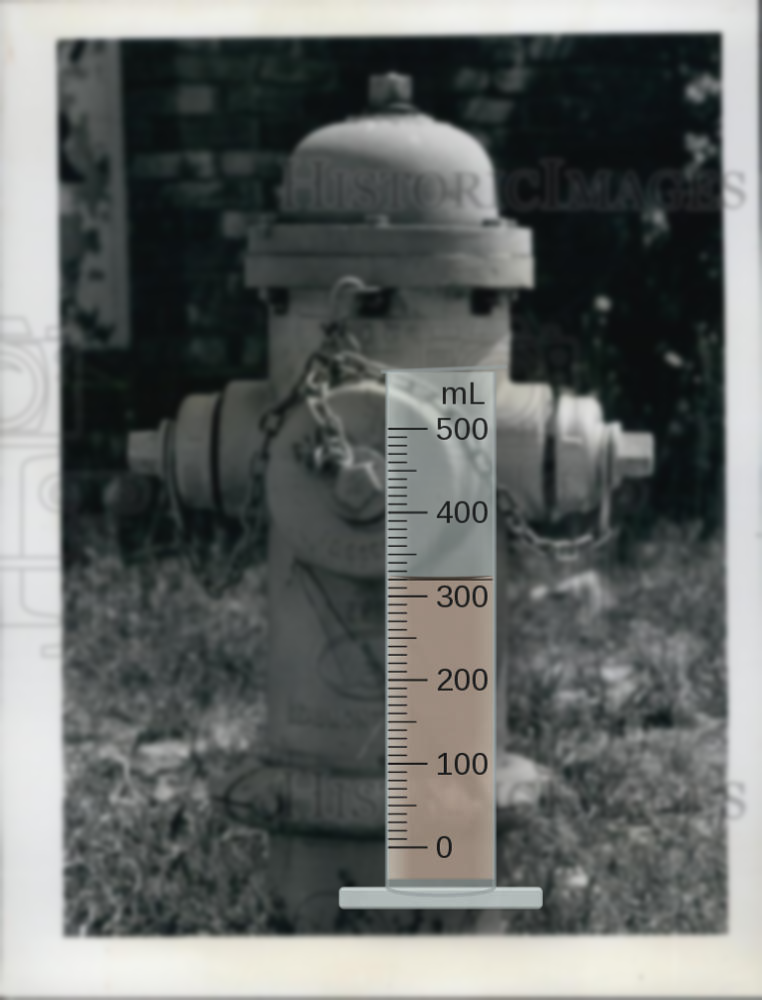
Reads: 320mL
